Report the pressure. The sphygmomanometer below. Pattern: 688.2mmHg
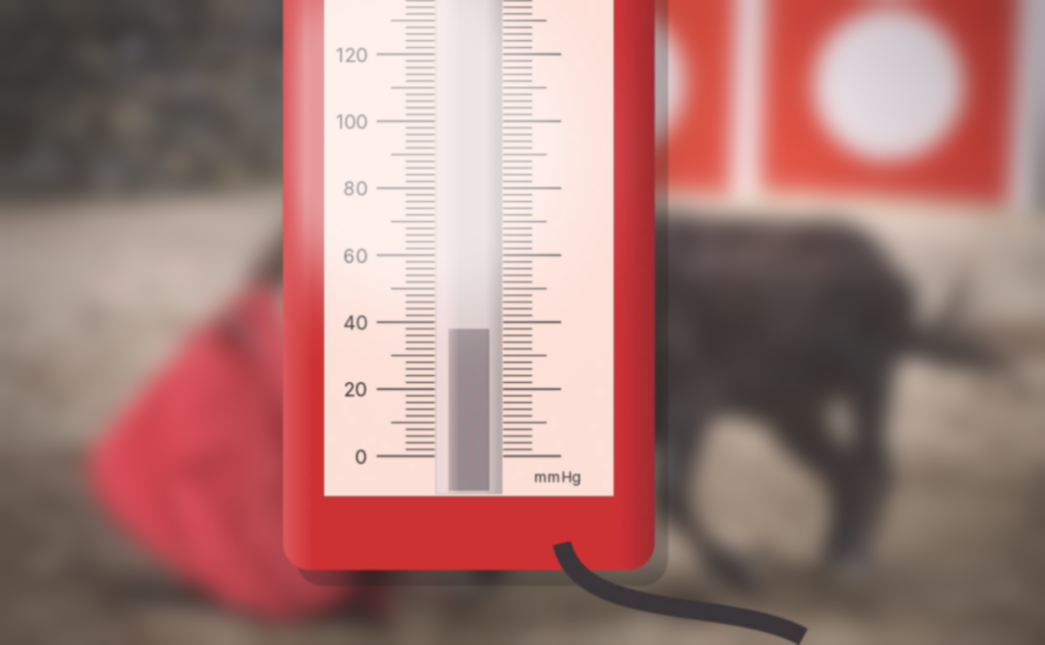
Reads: 38mmHg
